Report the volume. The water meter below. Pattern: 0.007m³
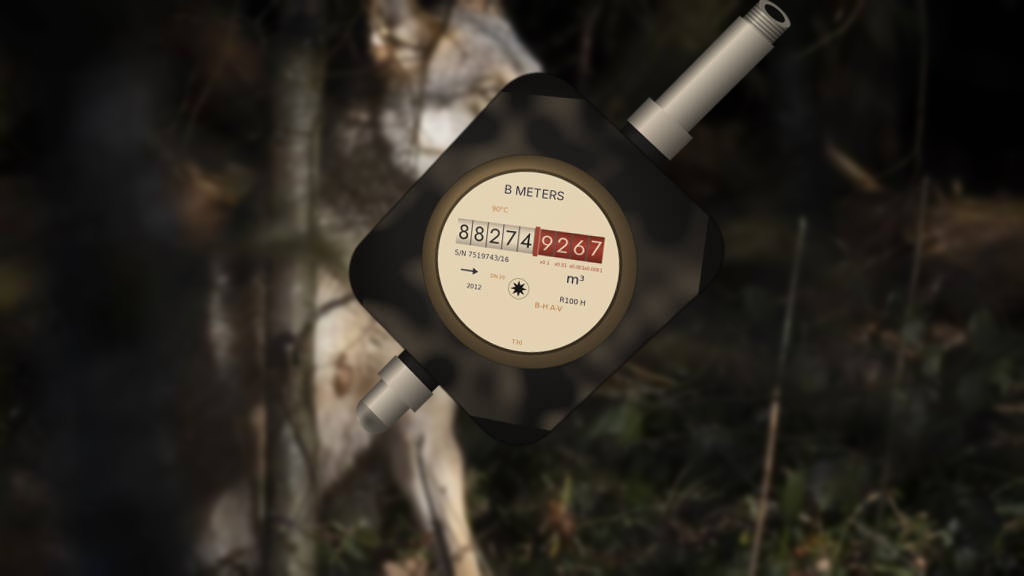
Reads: 88274.9267m³
